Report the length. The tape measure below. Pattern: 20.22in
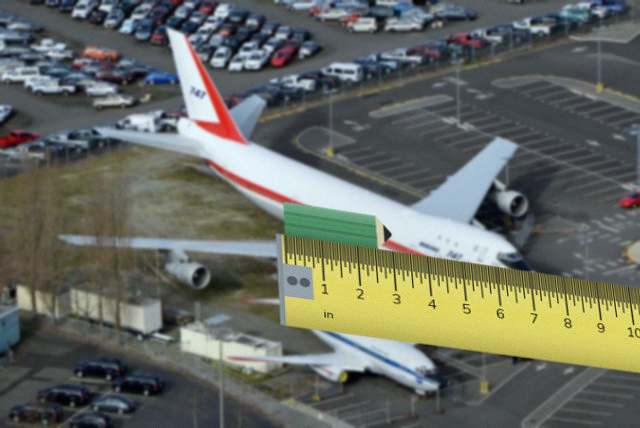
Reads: 3in
